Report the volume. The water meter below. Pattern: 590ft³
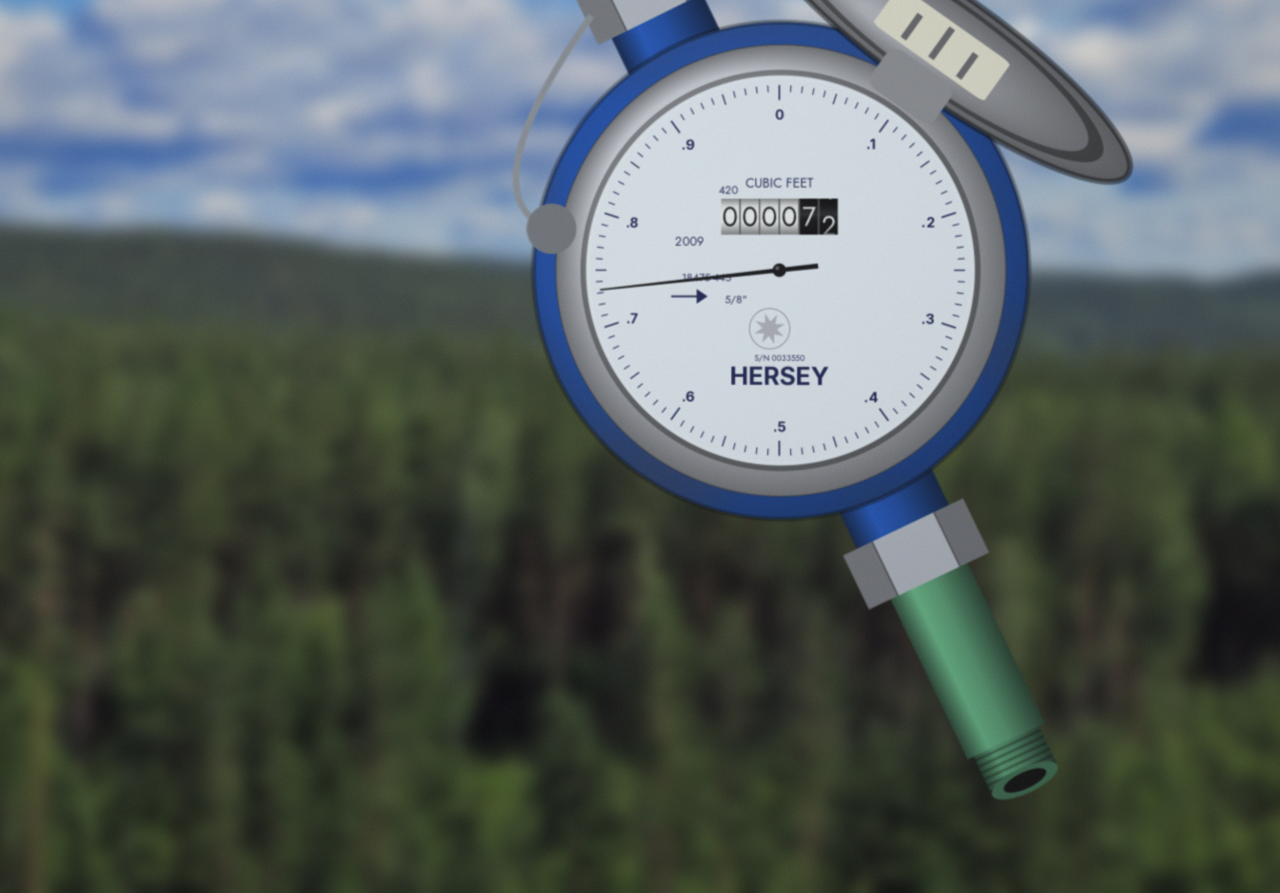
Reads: 71.73ft³
